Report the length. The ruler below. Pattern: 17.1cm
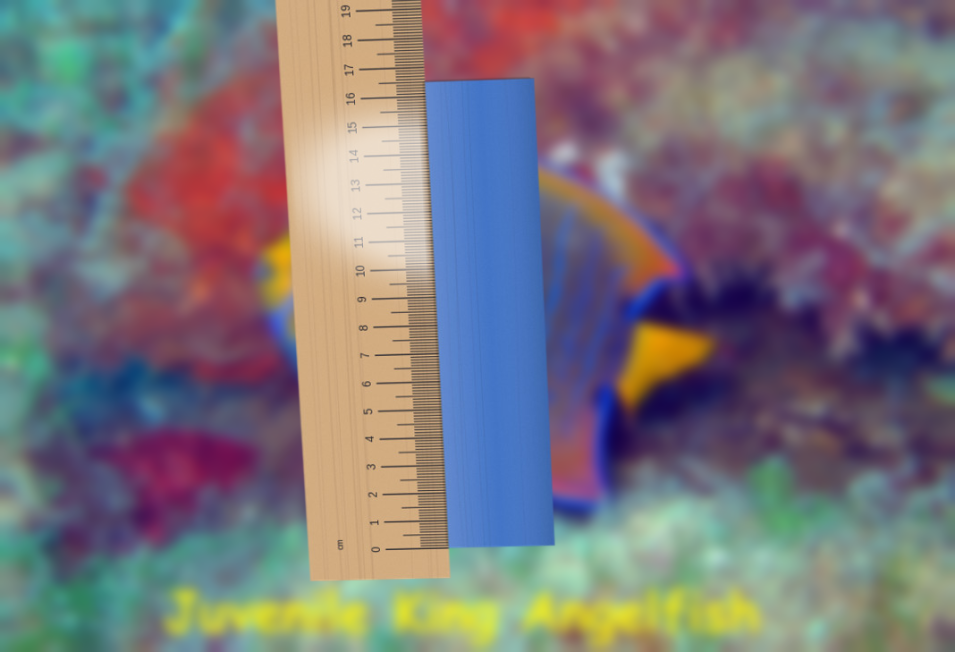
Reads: 16.5cm
